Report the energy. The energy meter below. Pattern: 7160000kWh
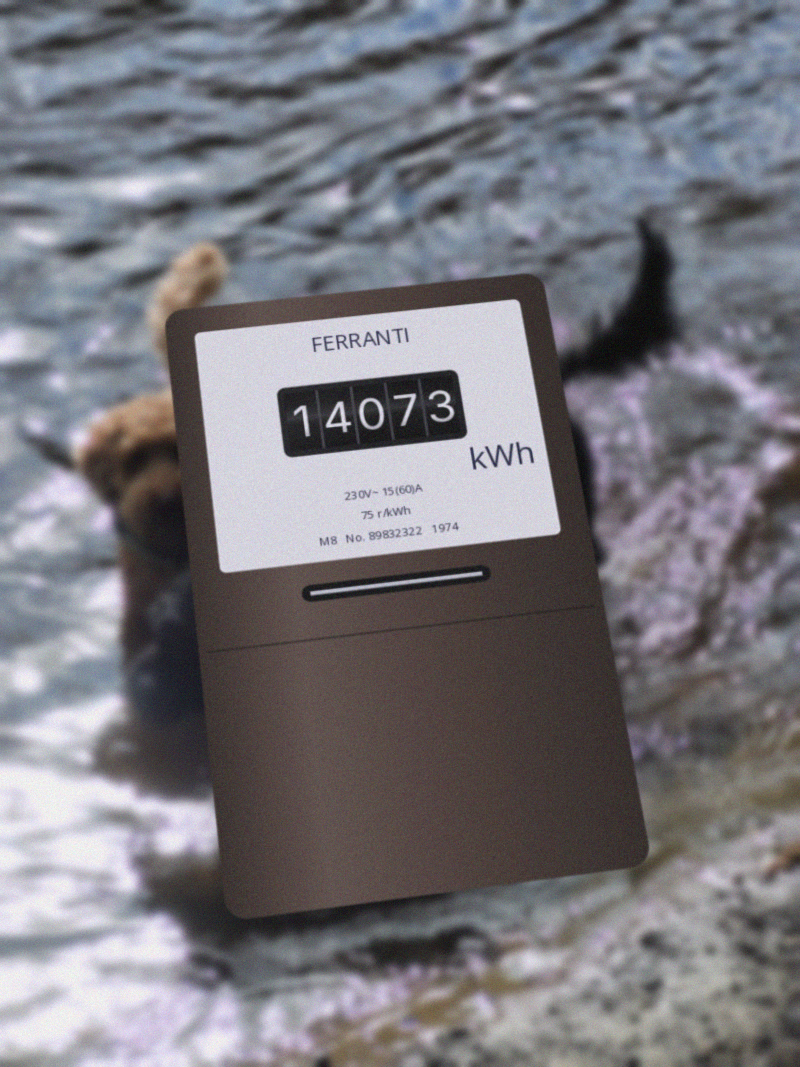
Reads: 14073kWh
